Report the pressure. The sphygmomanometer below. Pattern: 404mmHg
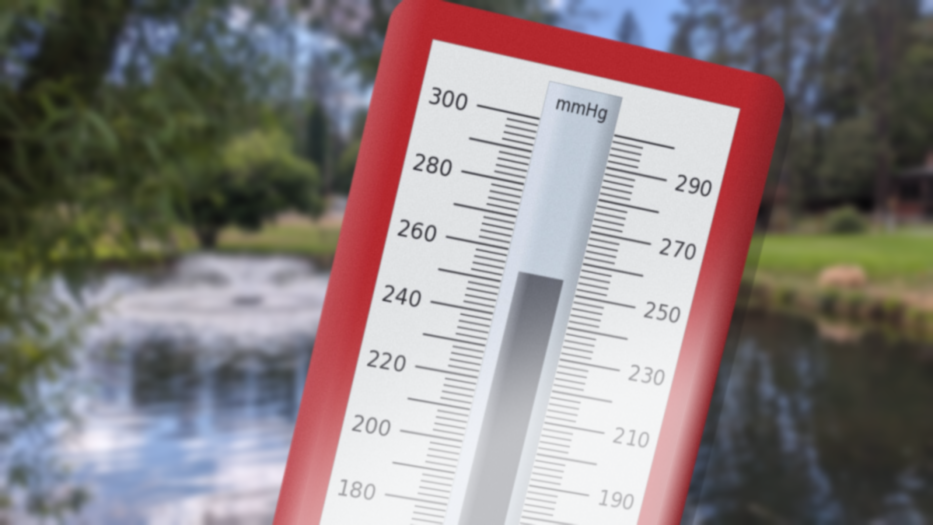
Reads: 254mmHg
